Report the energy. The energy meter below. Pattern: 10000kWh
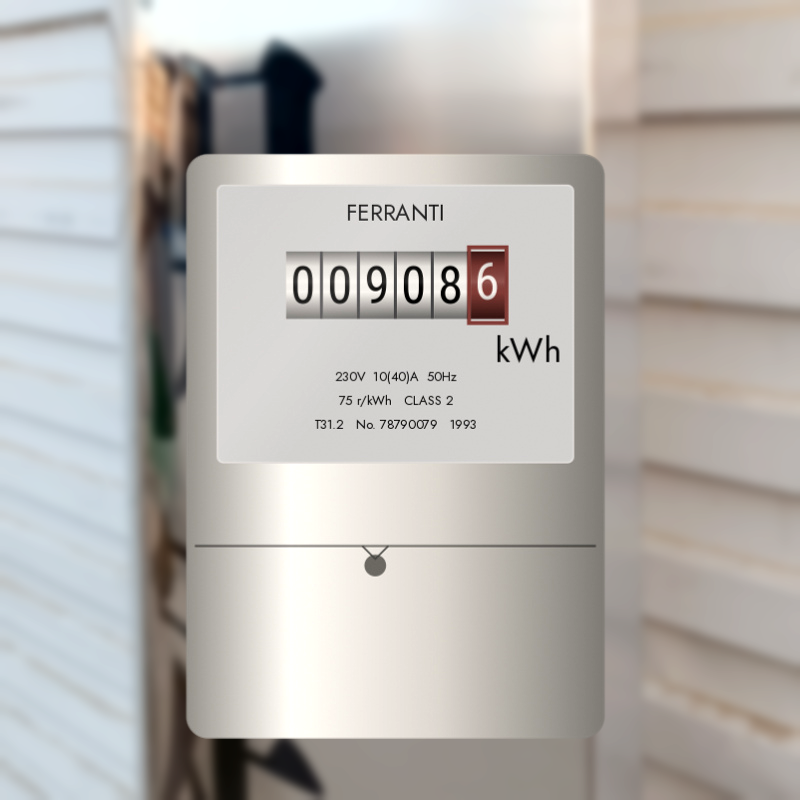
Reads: 908.6kWh
